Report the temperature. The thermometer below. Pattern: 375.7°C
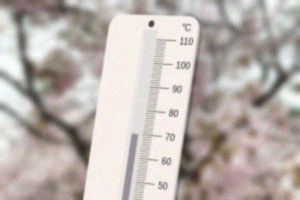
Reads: 70°C
